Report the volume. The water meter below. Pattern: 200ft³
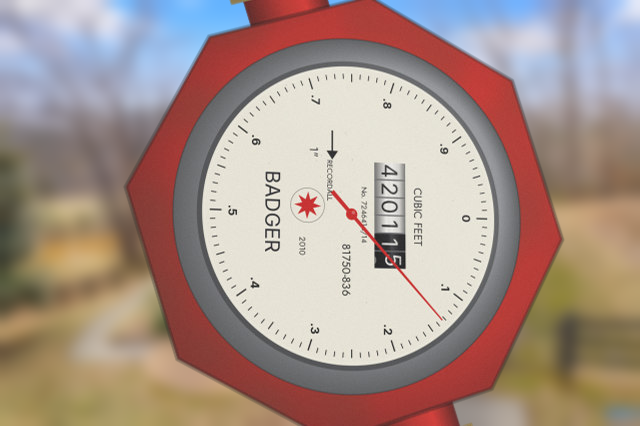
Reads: 420115.13ft³
